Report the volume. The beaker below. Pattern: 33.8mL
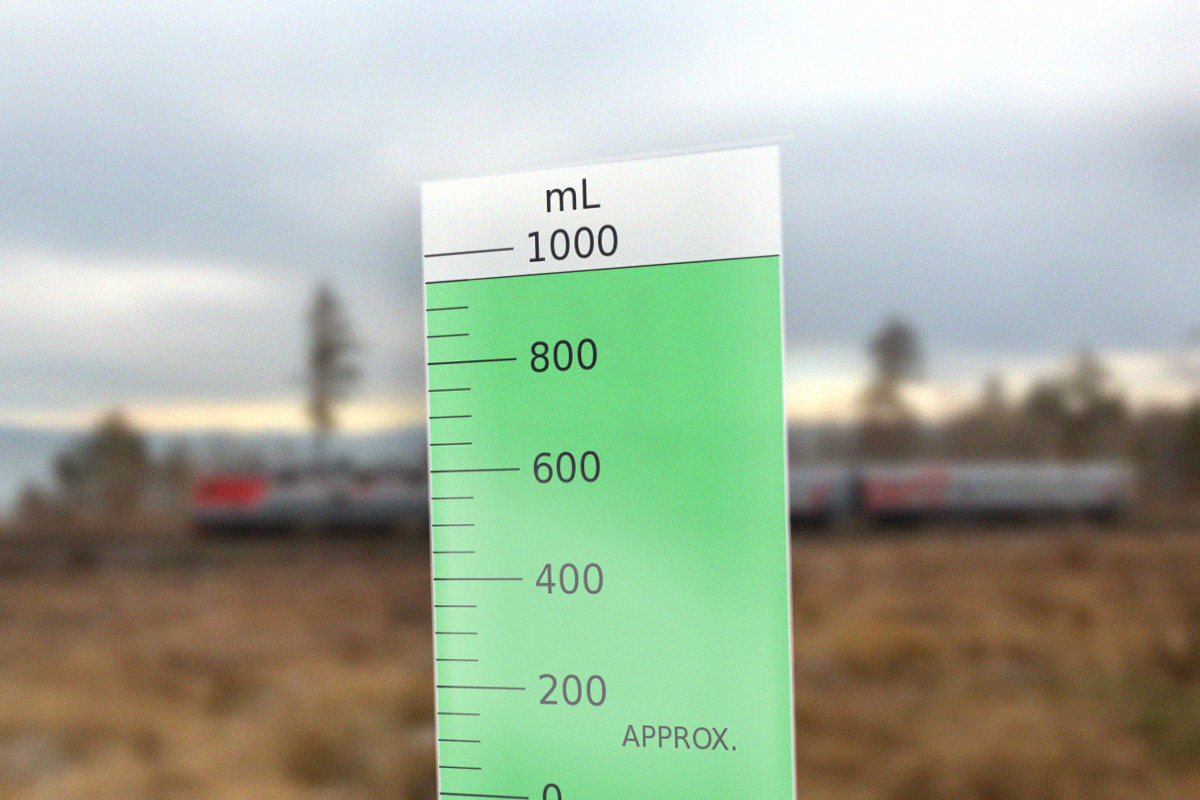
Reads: 950mL
